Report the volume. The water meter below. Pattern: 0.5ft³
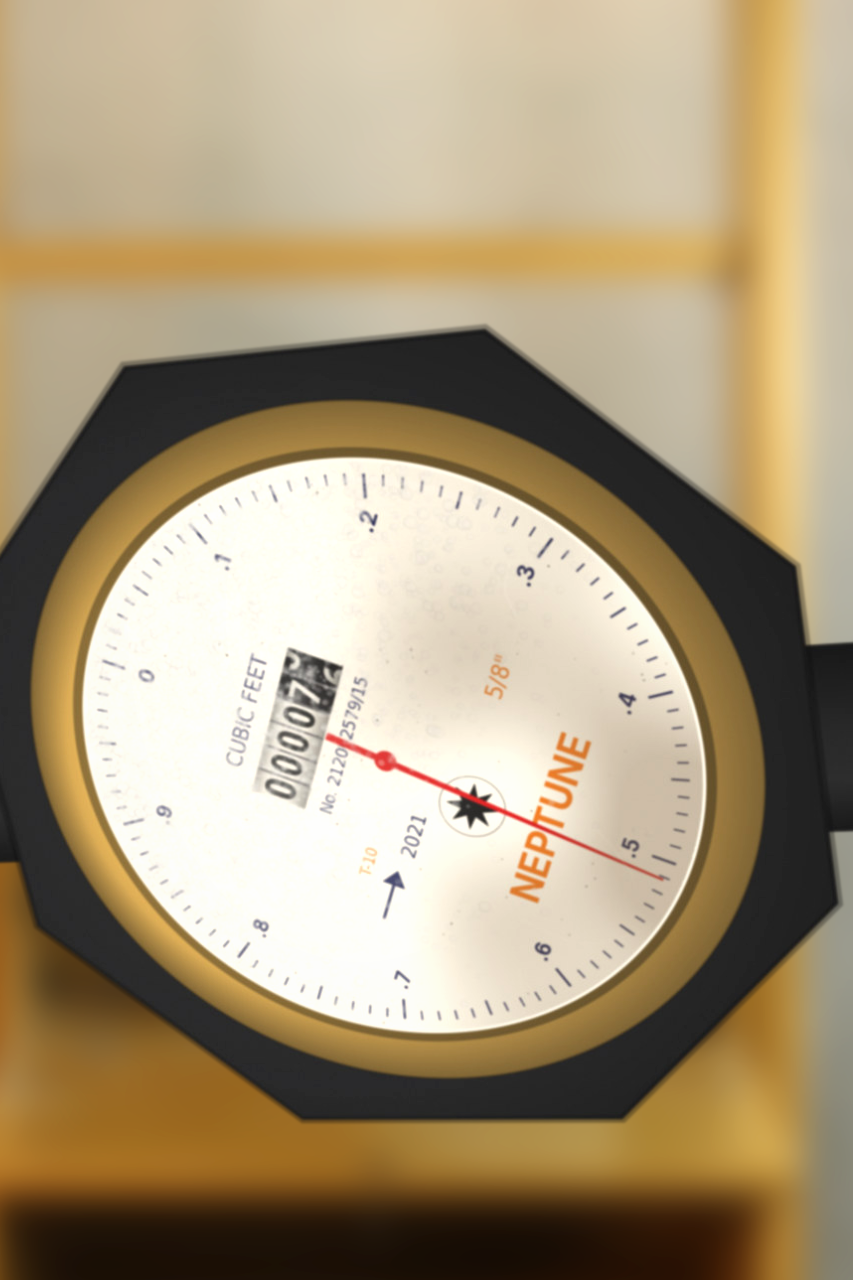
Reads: 75.51ft³
